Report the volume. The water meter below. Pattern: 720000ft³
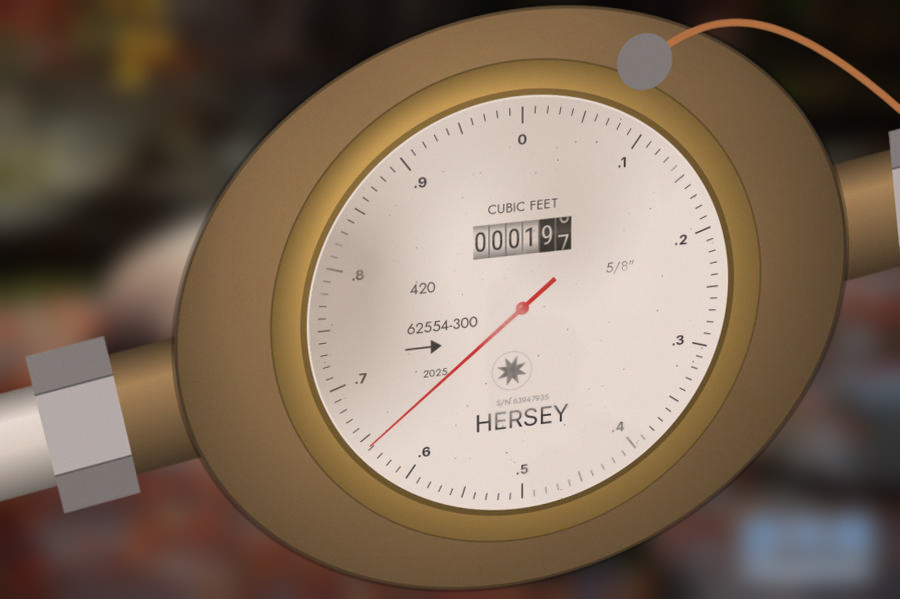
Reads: 196.64ft³
